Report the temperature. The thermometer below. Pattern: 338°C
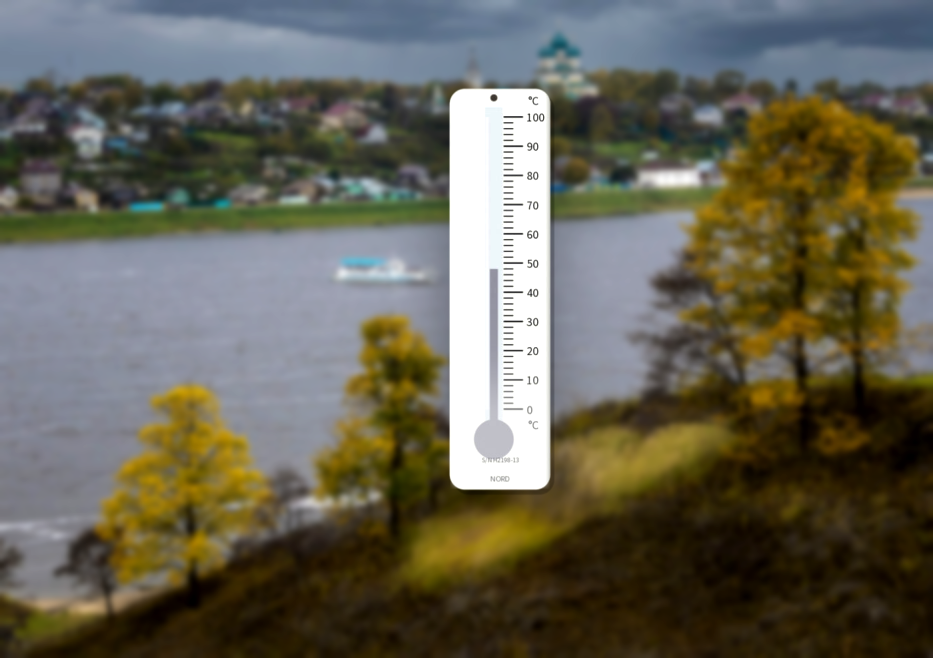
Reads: 48°C
